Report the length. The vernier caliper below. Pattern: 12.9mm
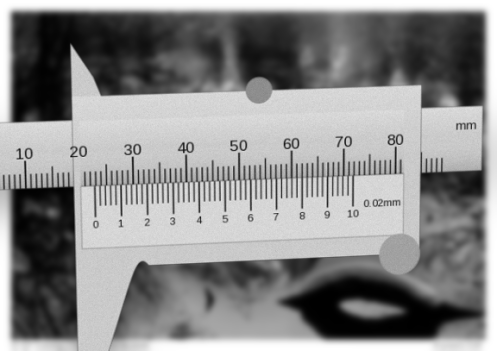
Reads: 22.8mm
